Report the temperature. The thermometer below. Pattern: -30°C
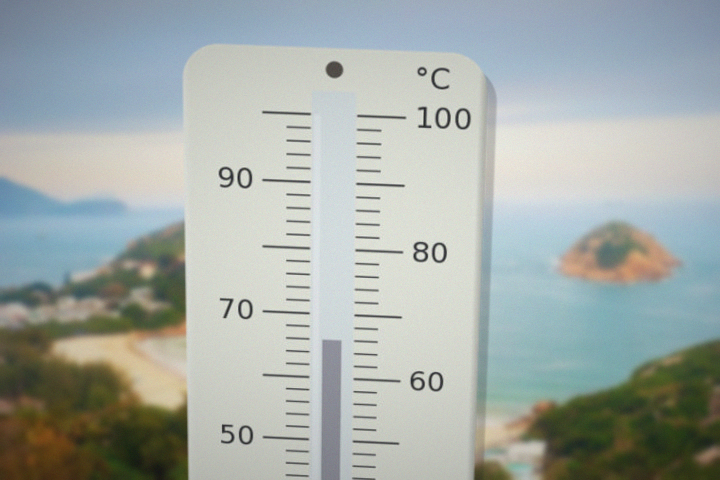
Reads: 66°C
